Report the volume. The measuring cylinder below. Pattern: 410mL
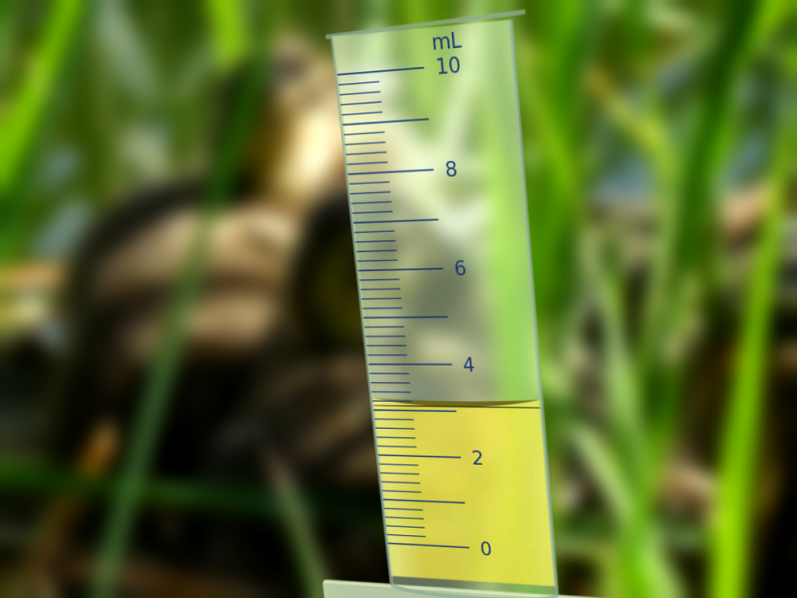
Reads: 3.1mL
